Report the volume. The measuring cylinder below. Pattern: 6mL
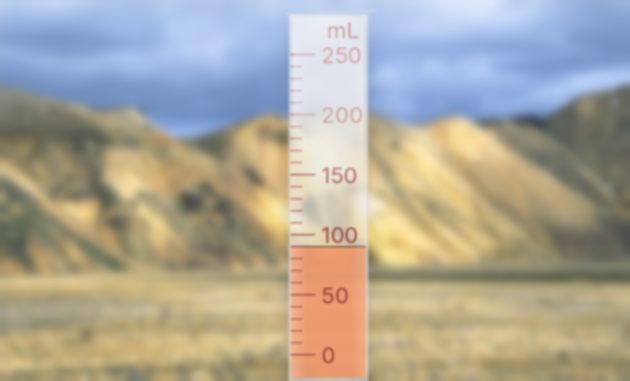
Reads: 90mL
